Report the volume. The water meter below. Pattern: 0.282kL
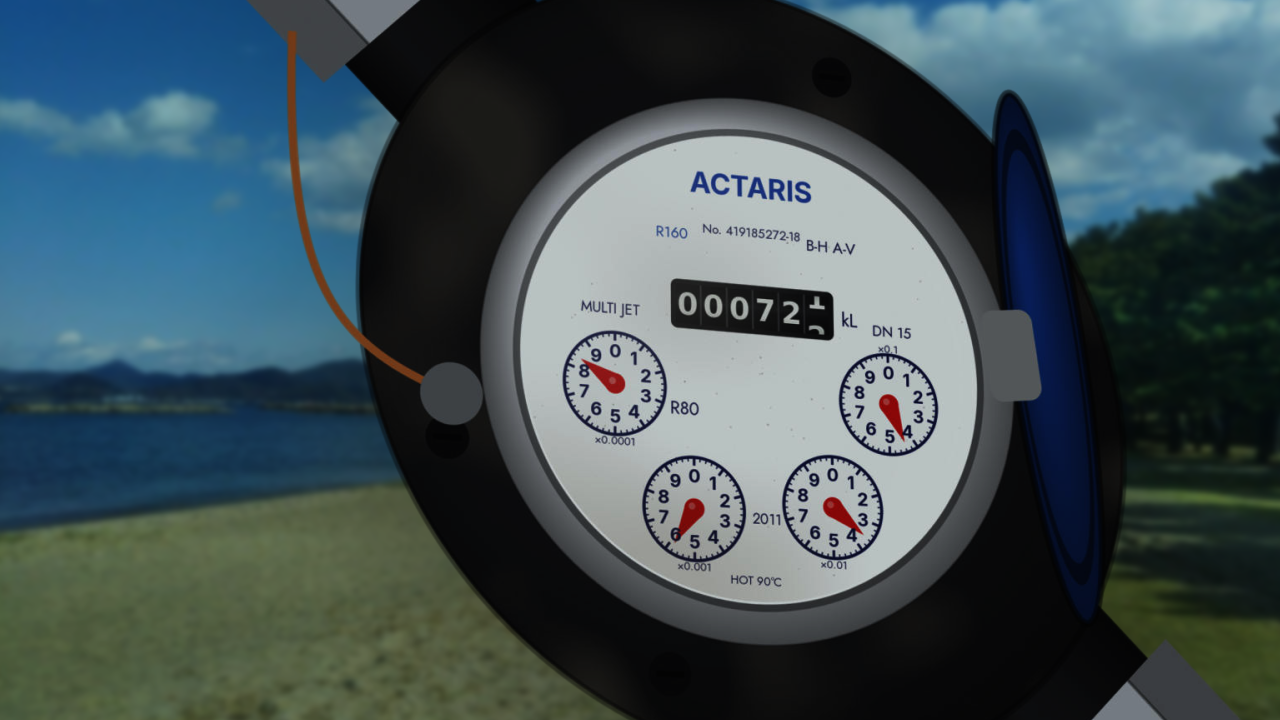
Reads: 721.4358kL
